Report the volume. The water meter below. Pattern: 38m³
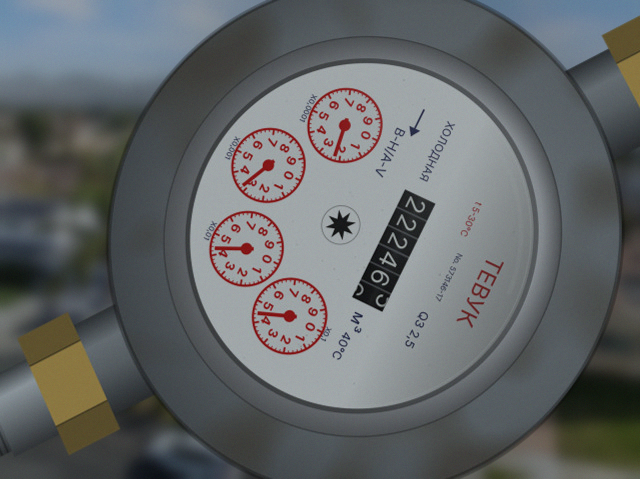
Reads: 222465.4432m³
